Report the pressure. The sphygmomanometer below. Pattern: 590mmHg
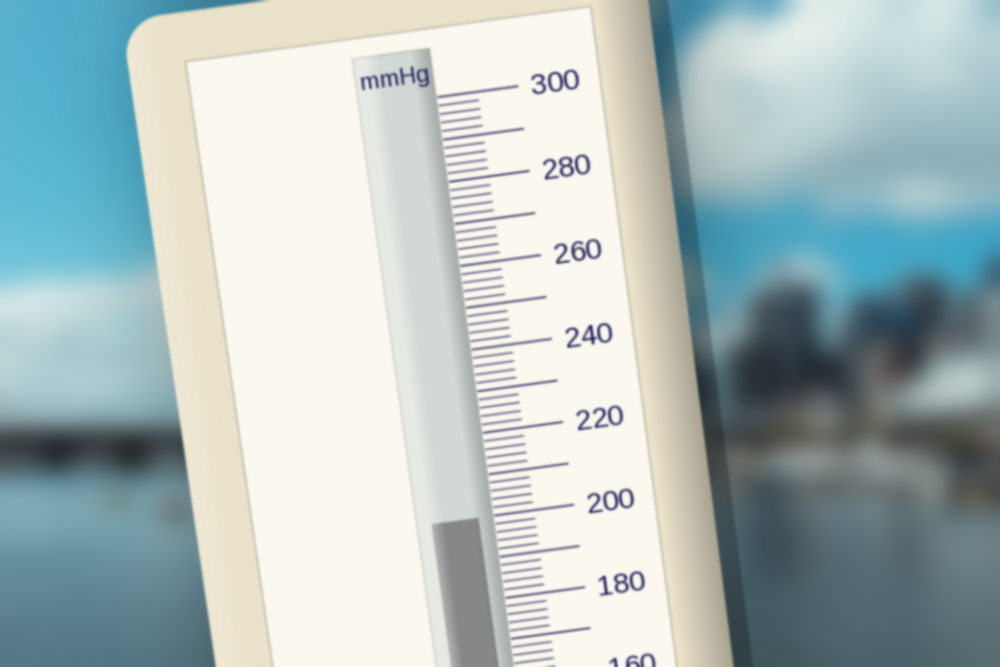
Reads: 200mmHg
